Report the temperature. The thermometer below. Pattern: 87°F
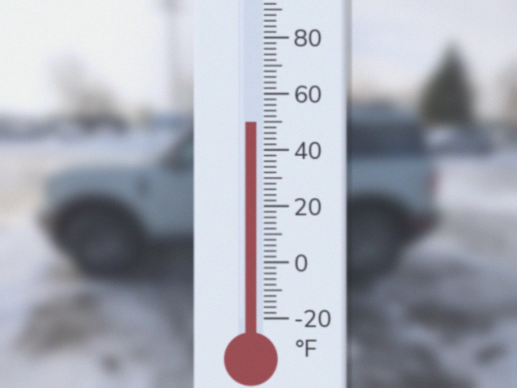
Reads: 50°F
